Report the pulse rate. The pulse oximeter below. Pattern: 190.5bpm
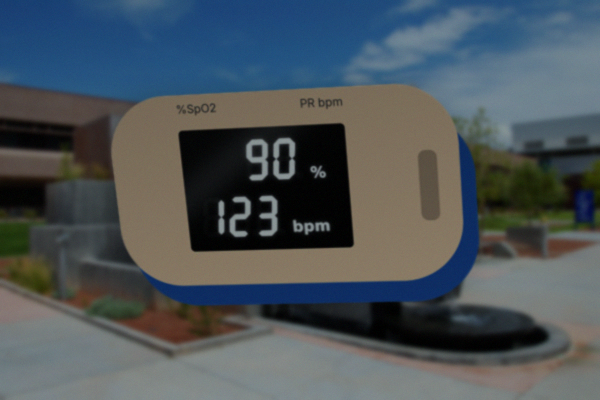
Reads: 123bpm
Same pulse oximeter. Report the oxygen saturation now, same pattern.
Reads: 90%
